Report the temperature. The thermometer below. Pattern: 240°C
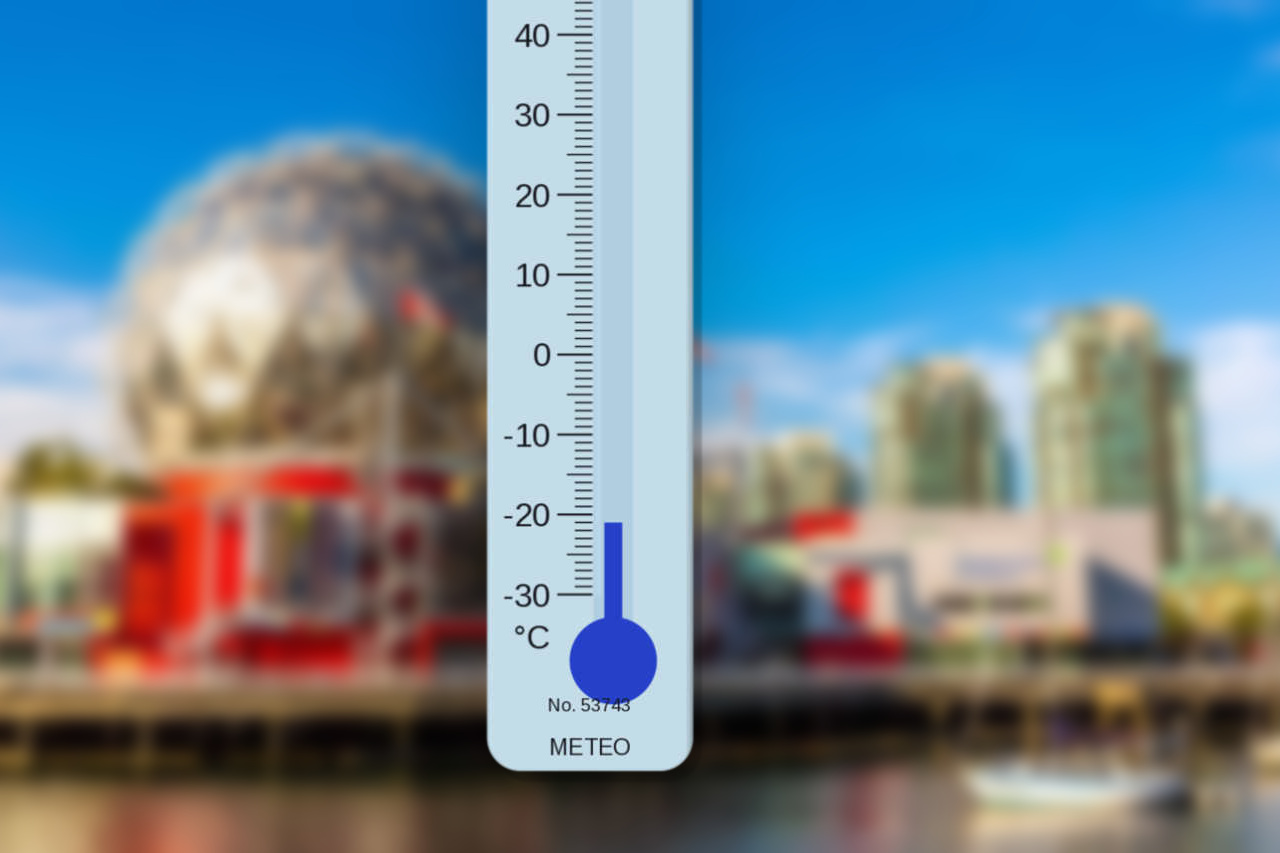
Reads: -21°C
